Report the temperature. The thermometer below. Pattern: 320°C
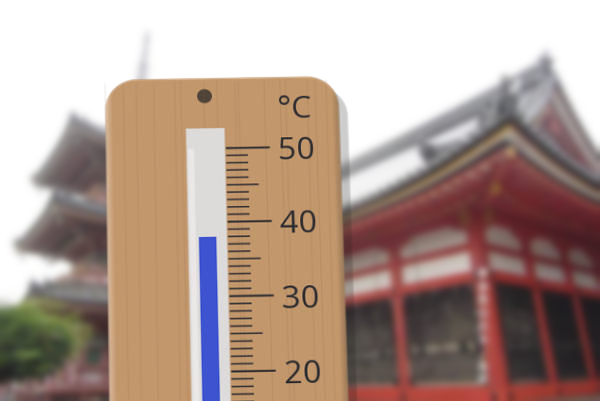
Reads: 38°C
